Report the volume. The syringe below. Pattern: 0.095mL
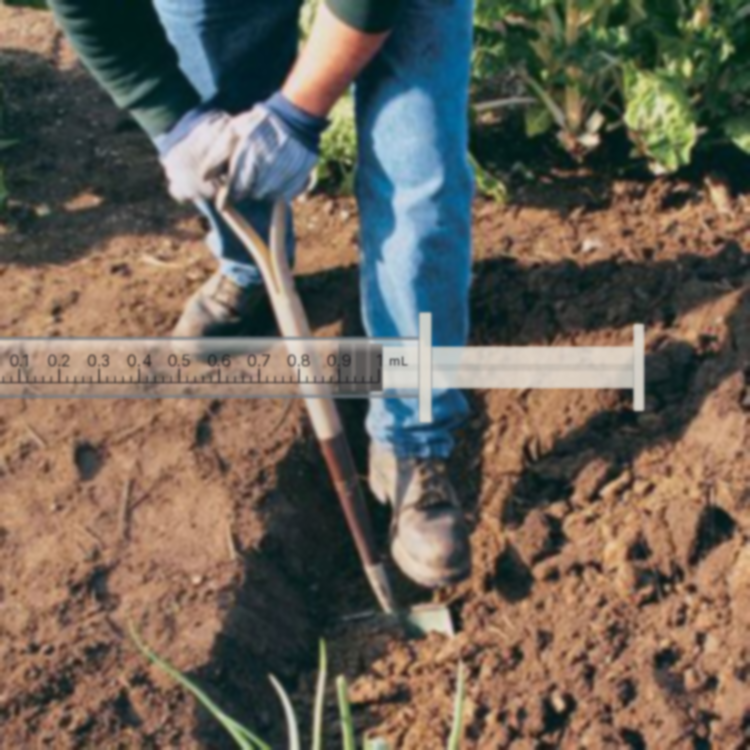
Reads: 0.9mL
